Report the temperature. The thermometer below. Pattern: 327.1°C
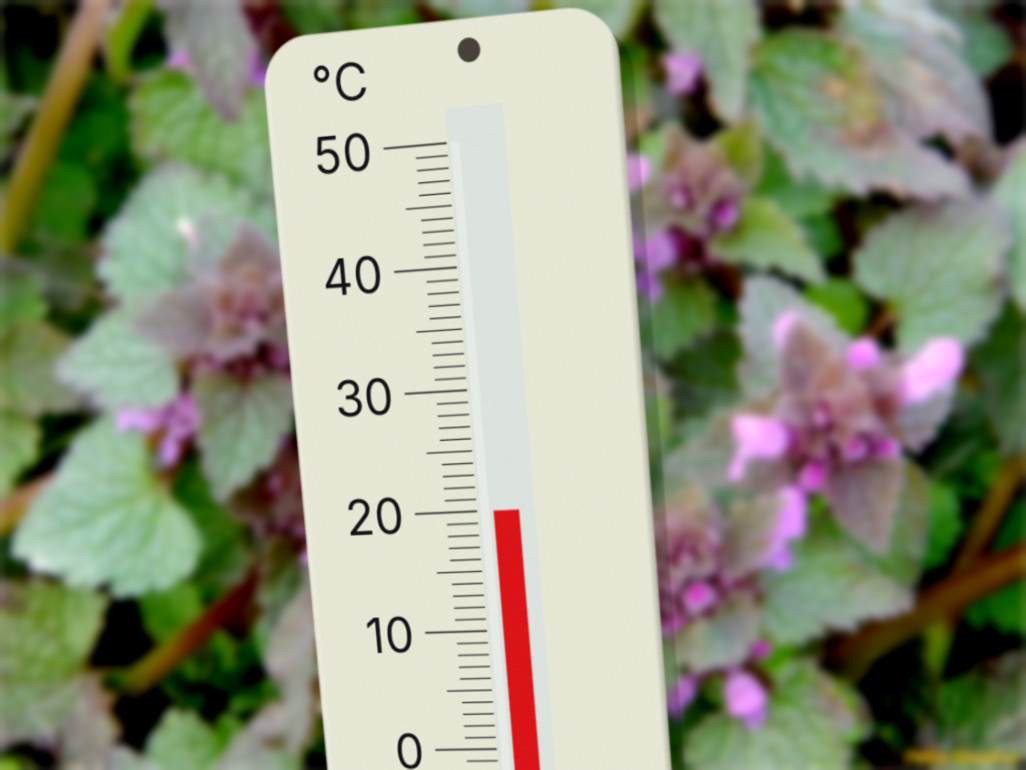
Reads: 20°C
